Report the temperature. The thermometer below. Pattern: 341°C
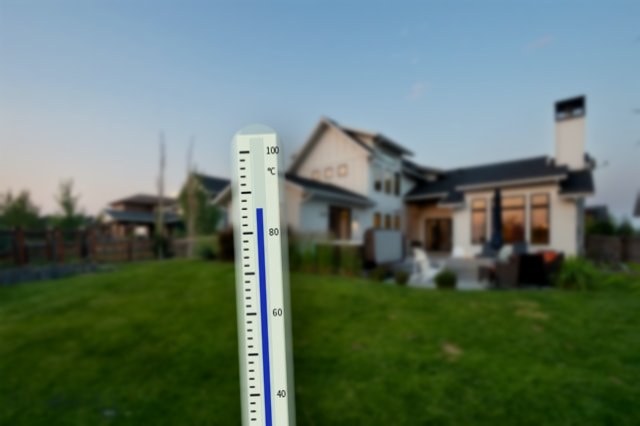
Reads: 86°C
